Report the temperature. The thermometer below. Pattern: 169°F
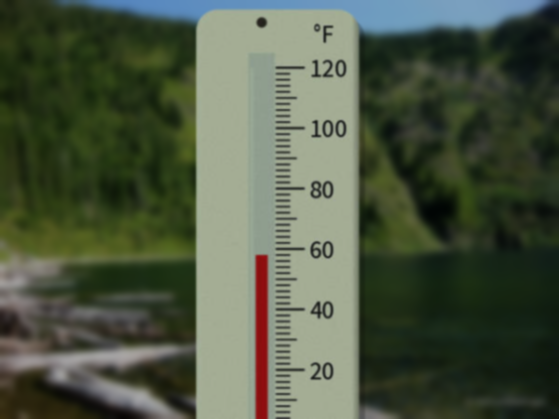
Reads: 58°F
